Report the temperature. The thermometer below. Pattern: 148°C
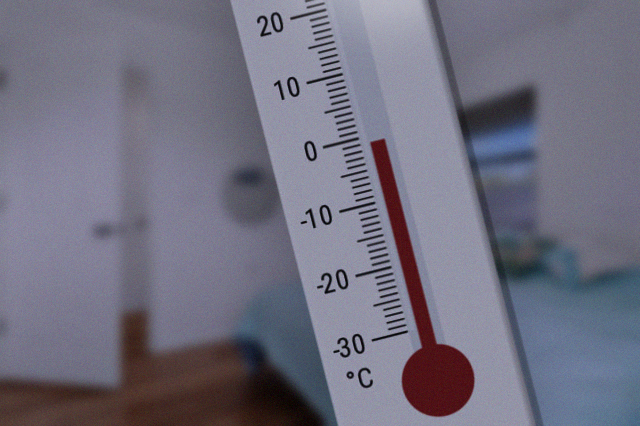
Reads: -1°C
